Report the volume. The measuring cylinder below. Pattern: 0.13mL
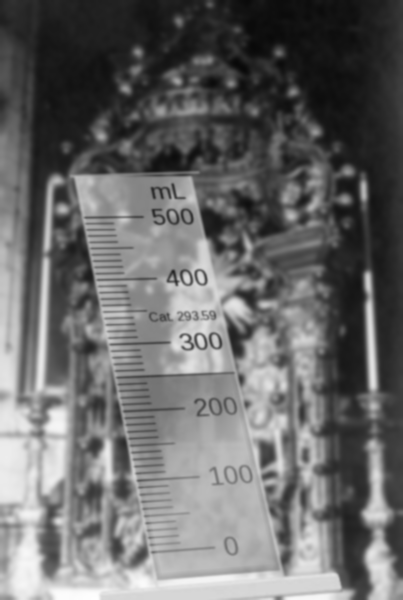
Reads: 250mL
